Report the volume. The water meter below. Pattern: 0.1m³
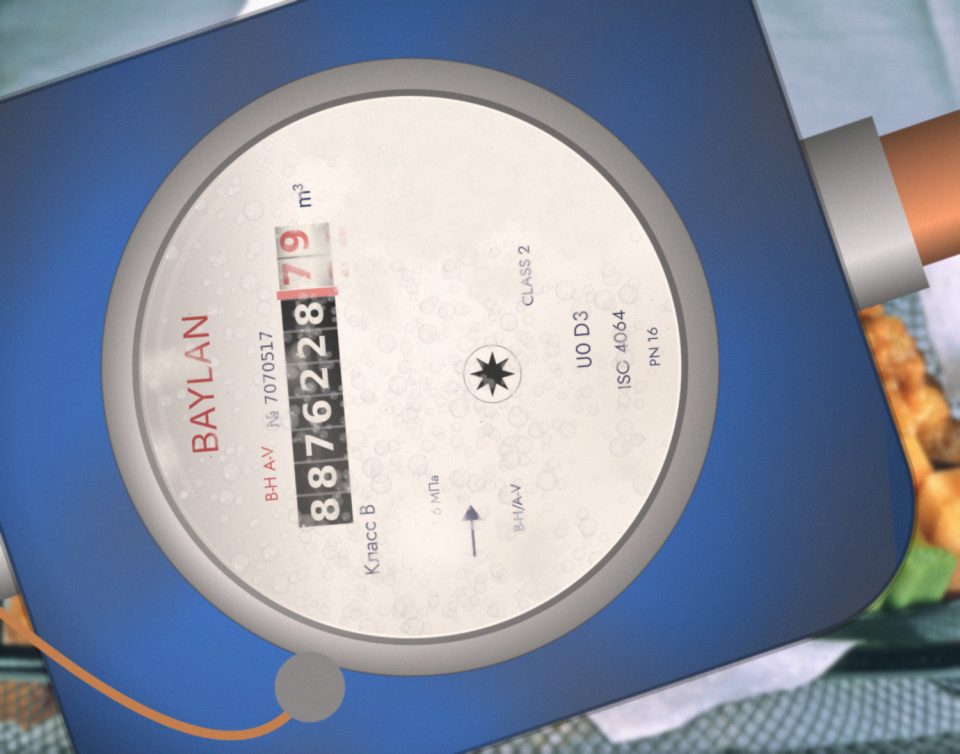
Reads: 8876228.79m³
